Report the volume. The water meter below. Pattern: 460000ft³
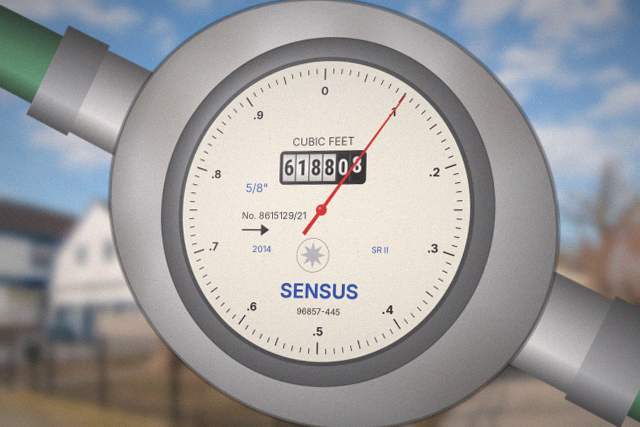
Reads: 618808.10ft³
